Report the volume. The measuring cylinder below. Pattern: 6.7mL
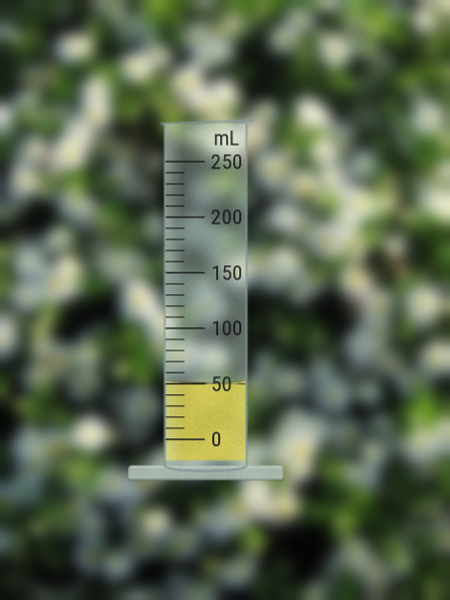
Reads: 50mL
